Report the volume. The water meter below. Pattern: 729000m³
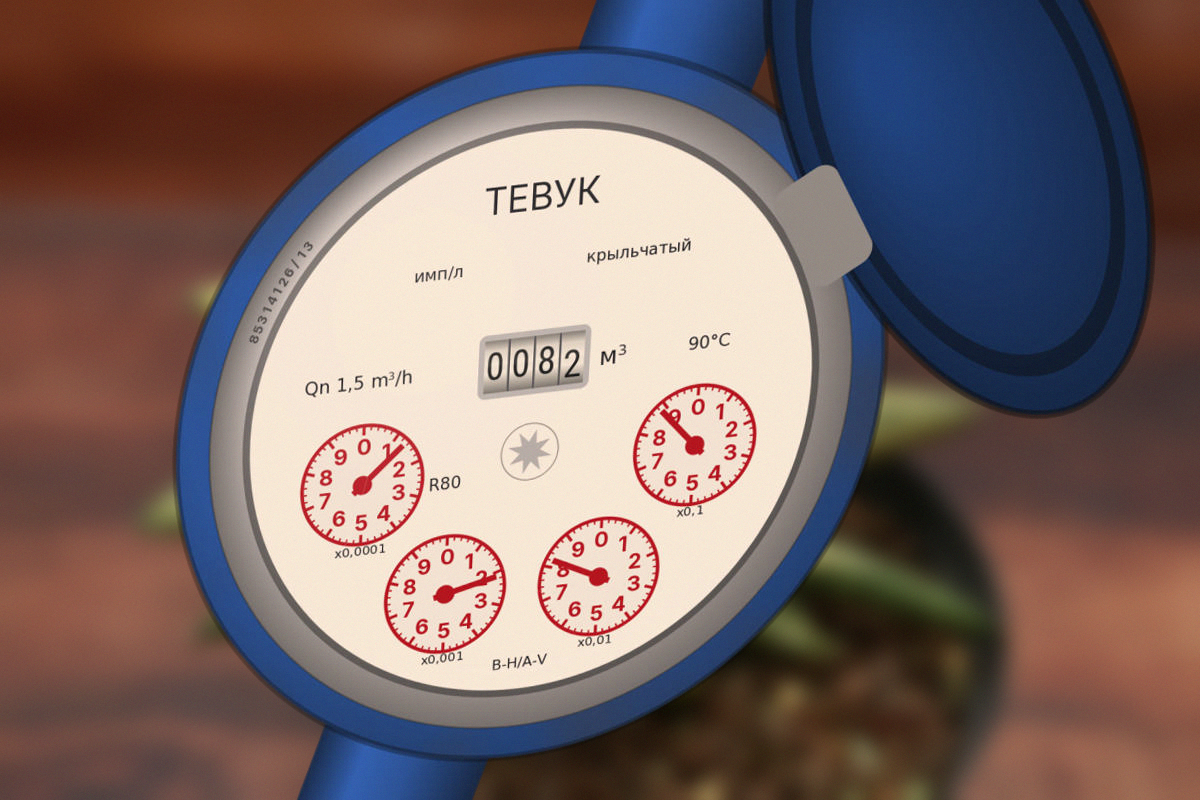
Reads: 81.8821m³
